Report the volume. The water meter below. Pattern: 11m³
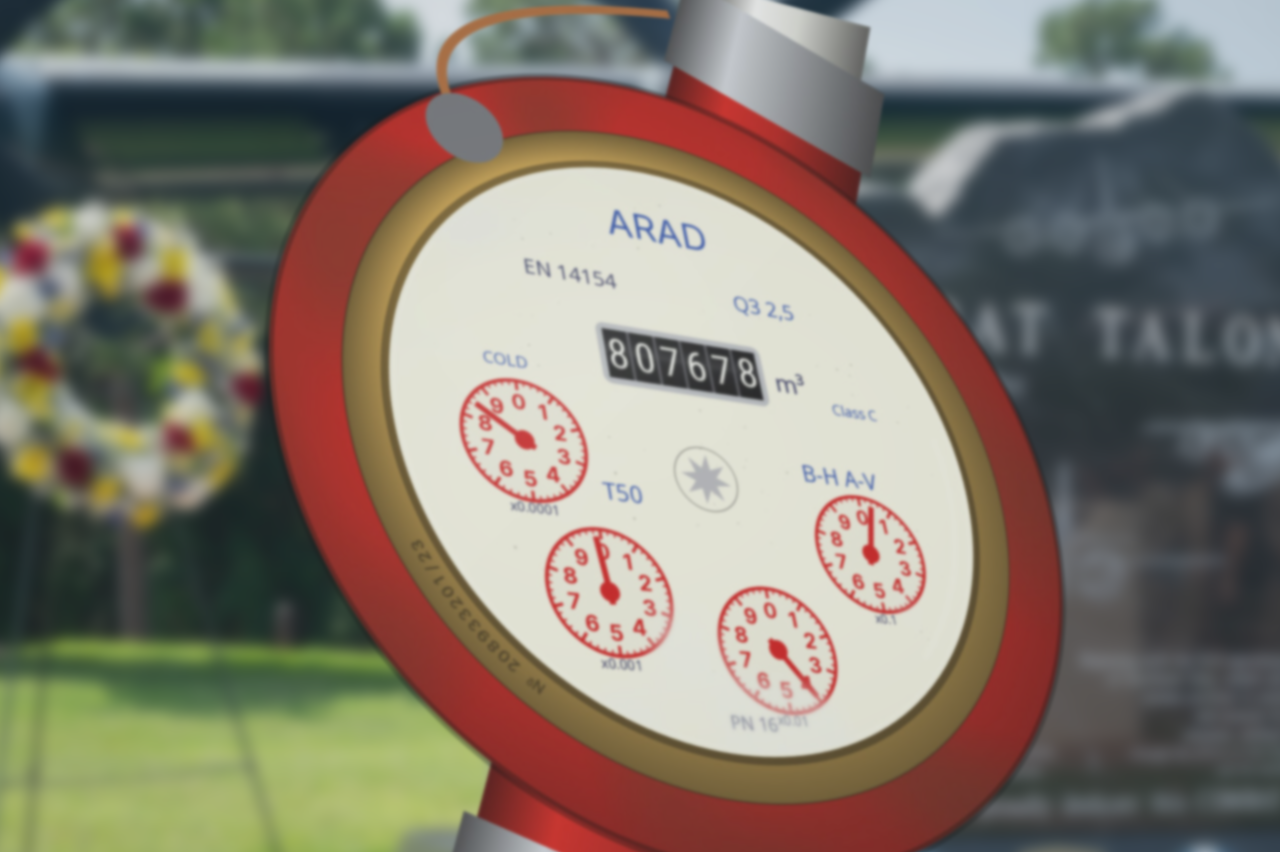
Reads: 807678.0398m³
